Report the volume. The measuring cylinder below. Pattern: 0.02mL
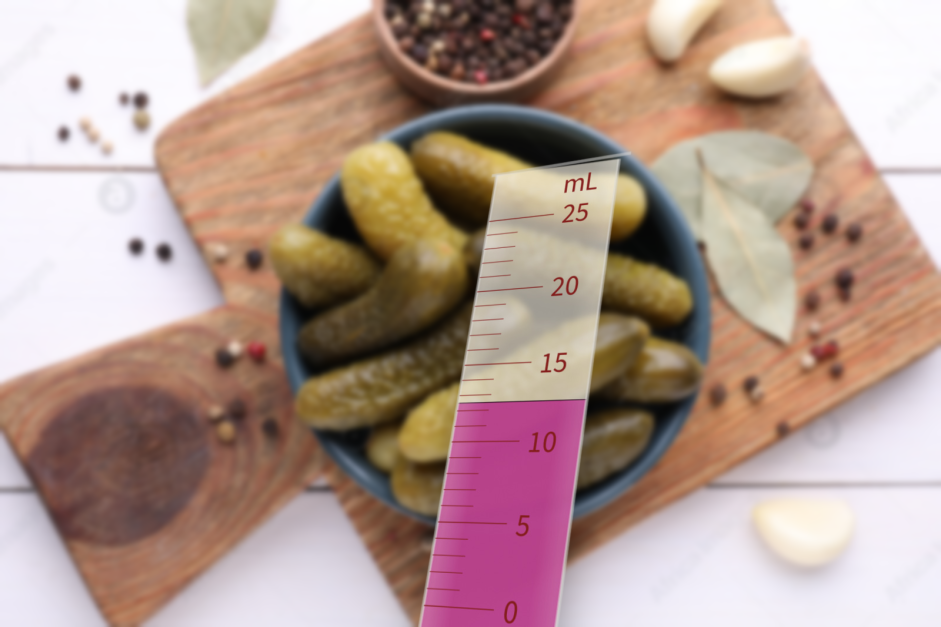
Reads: 12.5mL
